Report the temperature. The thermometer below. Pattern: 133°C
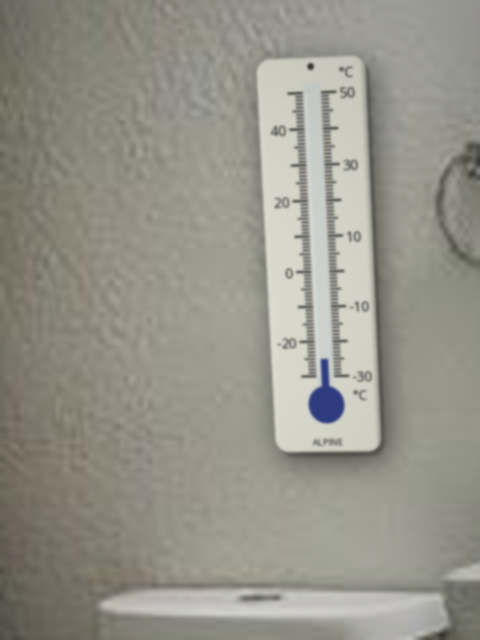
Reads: -25°C
